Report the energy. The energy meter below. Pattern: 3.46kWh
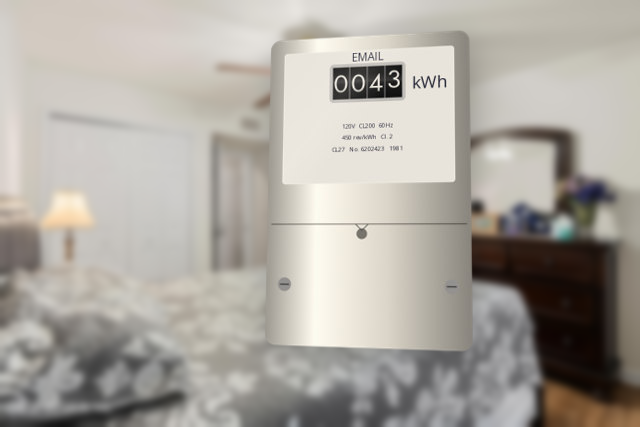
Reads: 43kWh
